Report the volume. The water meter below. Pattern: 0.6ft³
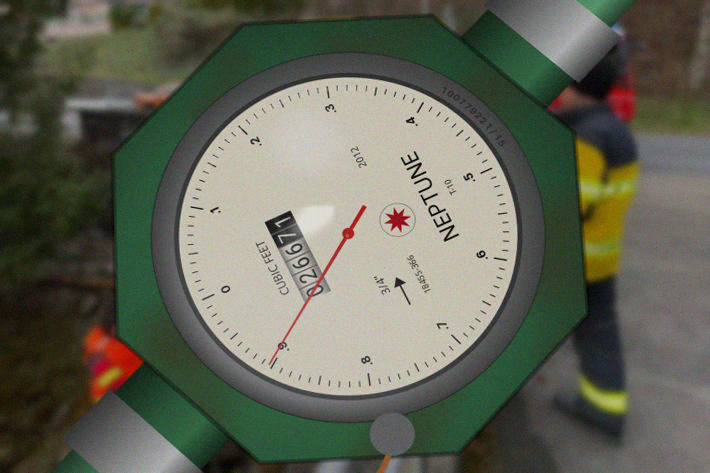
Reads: 26670.90ft³
